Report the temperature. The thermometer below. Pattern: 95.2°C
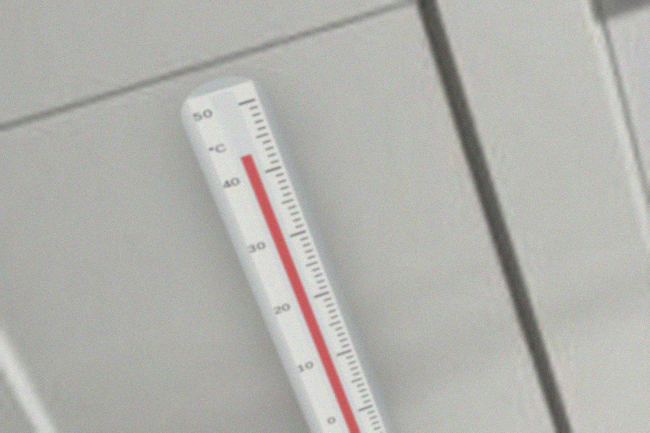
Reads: 43°C
